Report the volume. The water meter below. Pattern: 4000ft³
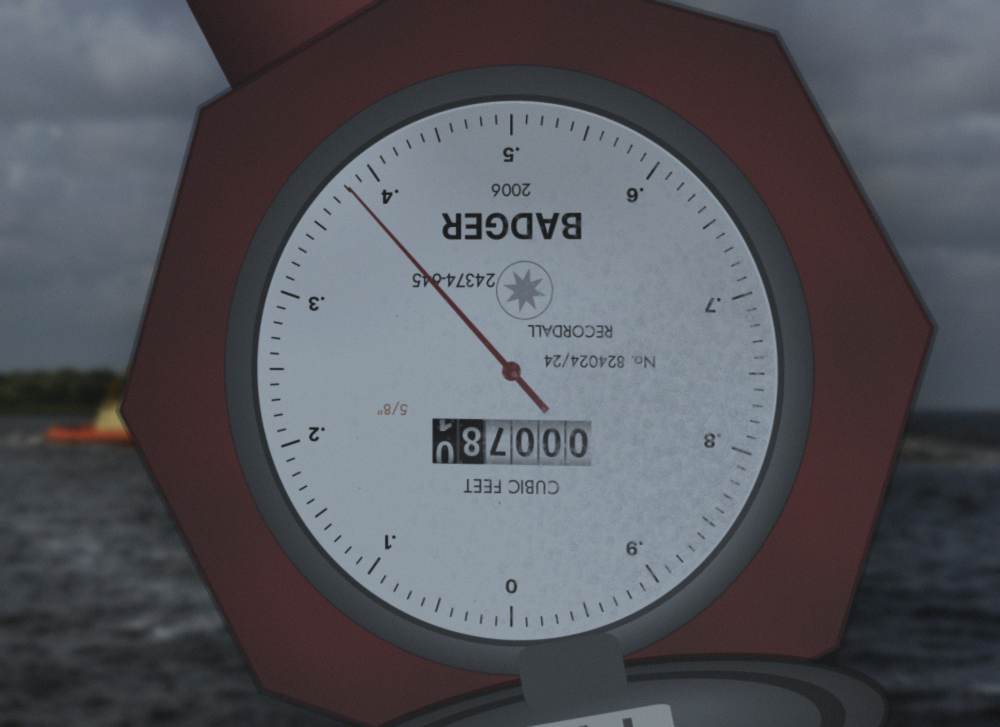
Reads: 780.38ft³
